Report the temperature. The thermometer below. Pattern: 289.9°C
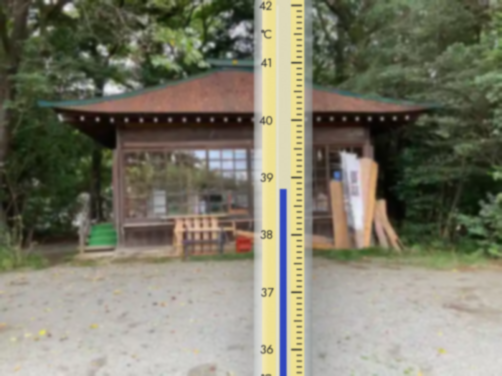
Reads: 38.8°C
